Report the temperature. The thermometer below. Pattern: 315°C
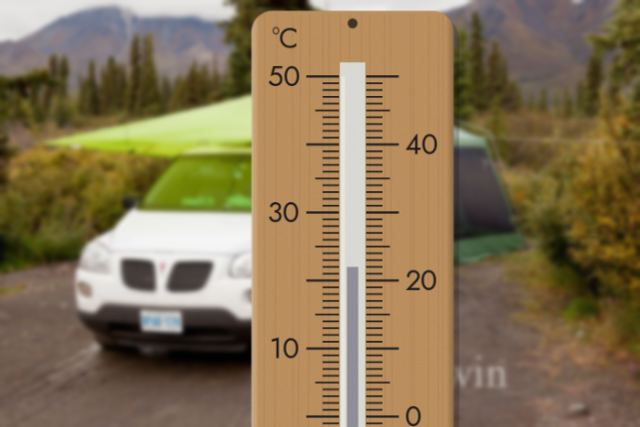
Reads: 22°C
